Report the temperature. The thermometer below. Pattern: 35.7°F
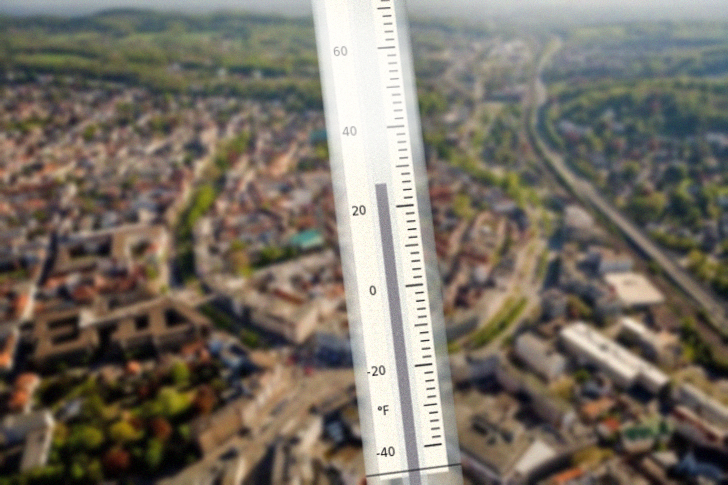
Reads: 26°F
